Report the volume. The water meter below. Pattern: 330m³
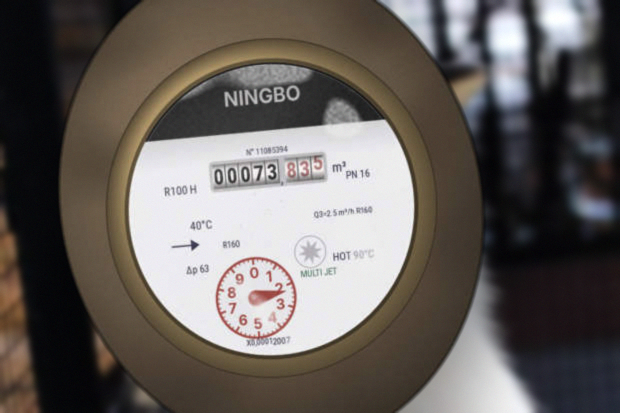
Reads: 73.8352m³
